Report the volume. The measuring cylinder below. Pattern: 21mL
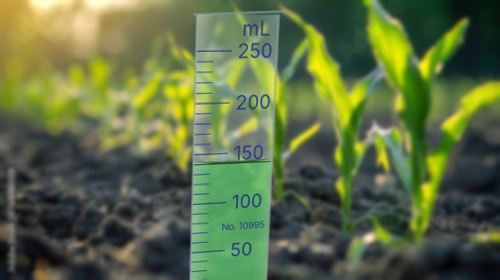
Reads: 140mL
